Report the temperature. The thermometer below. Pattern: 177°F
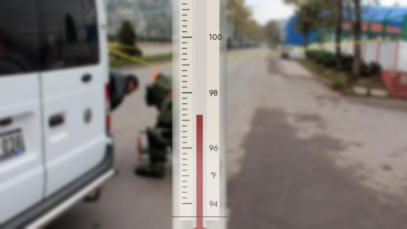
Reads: 97.2°F
